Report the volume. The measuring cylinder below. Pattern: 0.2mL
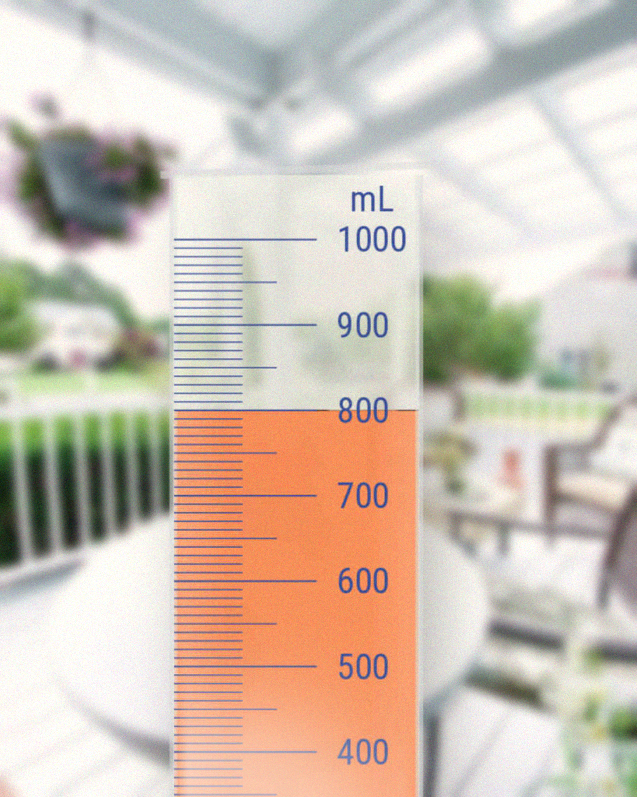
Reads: 800mL
